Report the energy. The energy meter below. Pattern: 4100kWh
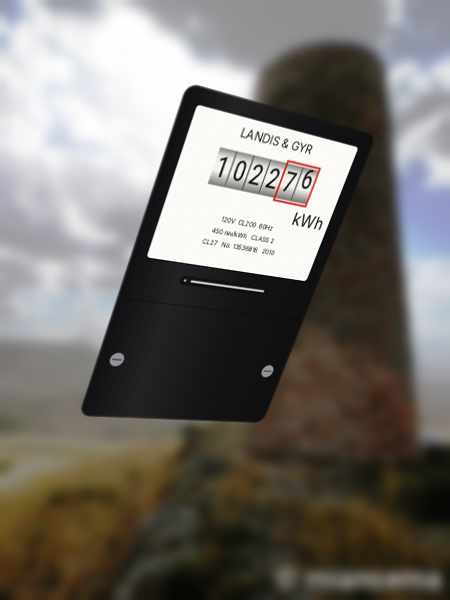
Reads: 1022.76kWh
